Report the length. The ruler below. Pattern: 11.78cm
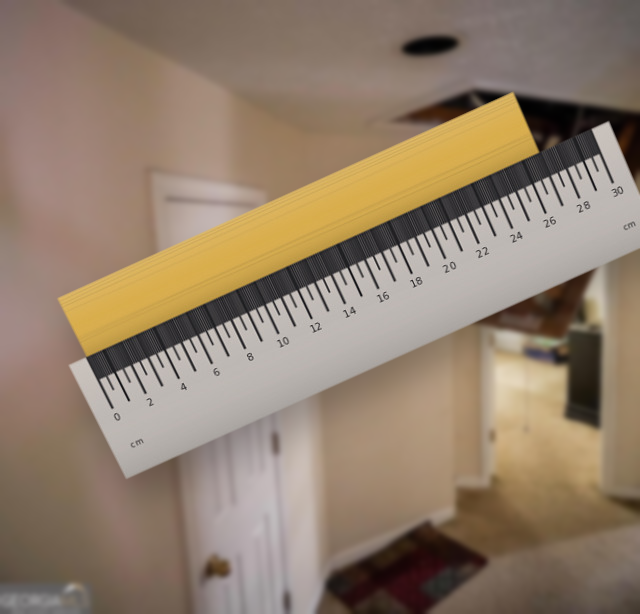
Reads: 27cm
